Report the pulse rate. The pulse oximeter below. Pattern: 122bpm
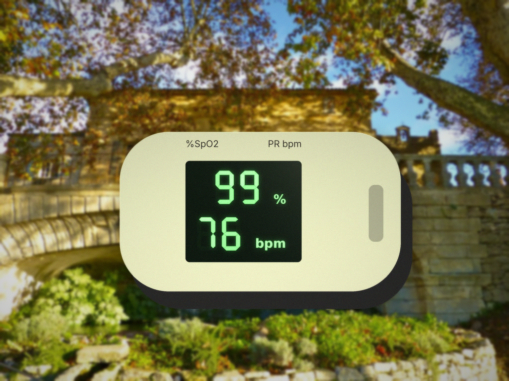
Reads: 76bpm
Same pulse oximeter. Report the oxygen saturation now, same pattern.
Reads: 99%
